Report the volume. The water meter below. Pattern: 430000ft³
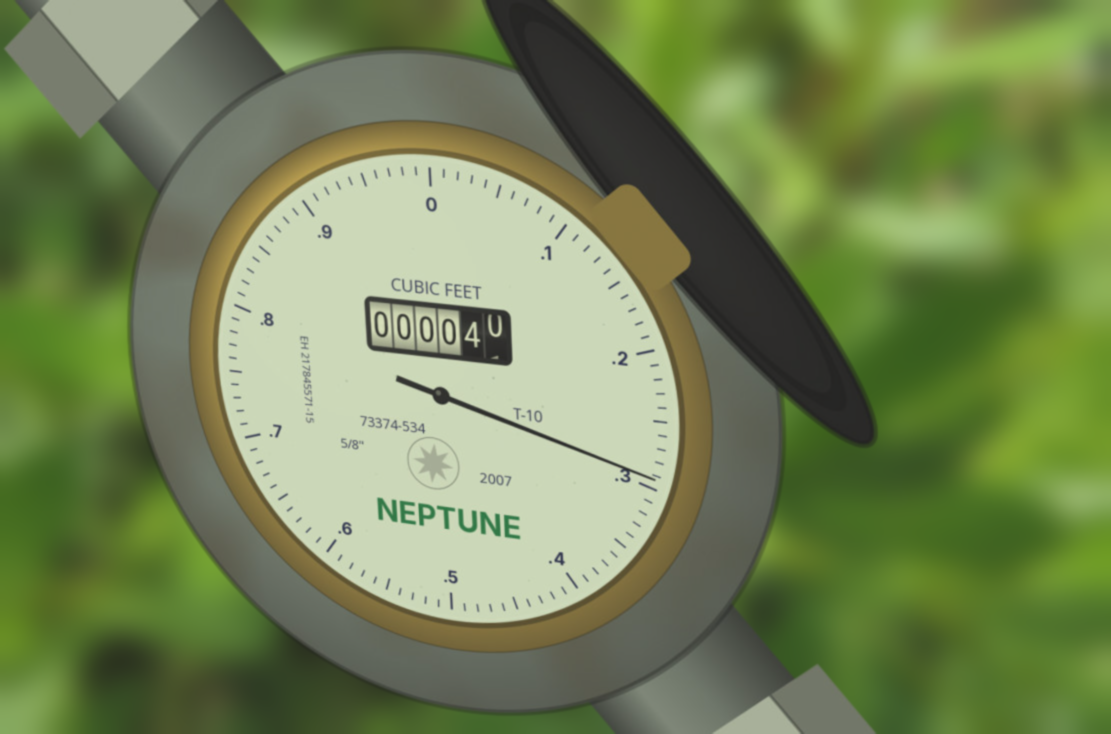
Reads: 40.29ft³
